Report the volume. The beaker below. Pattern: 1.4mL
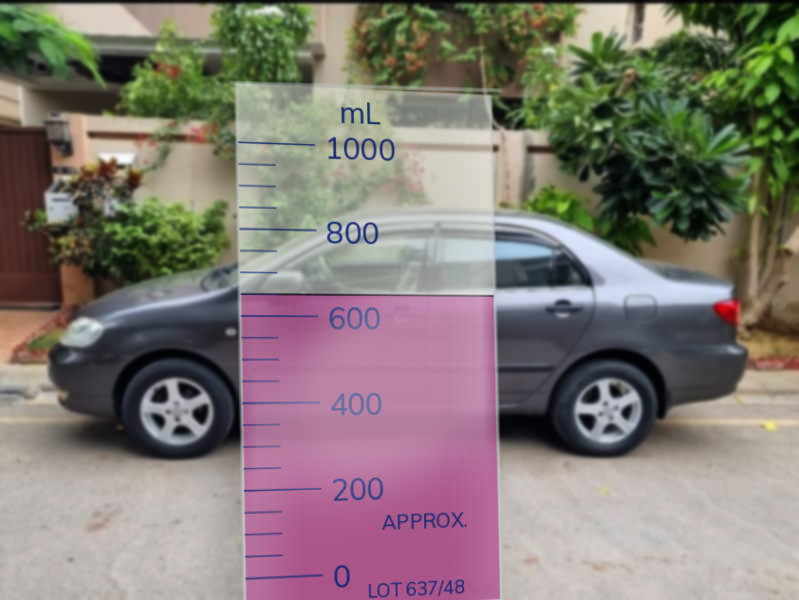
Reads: 650mL
